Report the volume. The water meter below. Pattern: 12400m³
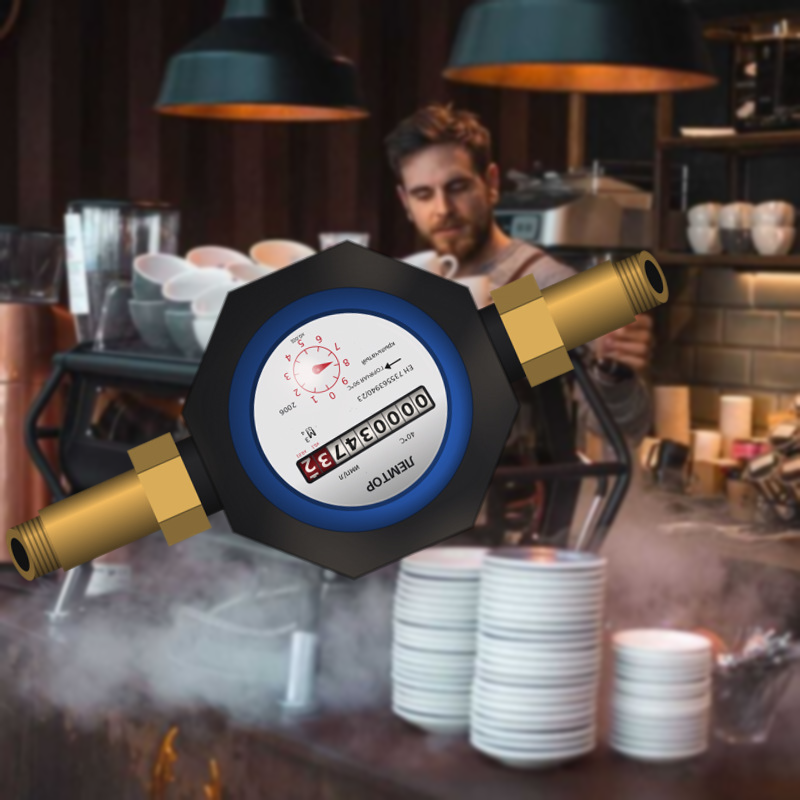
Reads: 347.317m³
